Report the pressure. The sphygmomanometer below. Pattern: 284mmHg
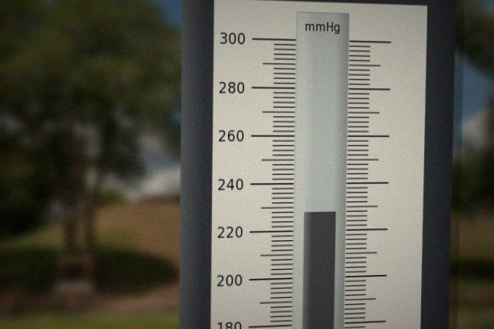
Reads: 228mmHg
